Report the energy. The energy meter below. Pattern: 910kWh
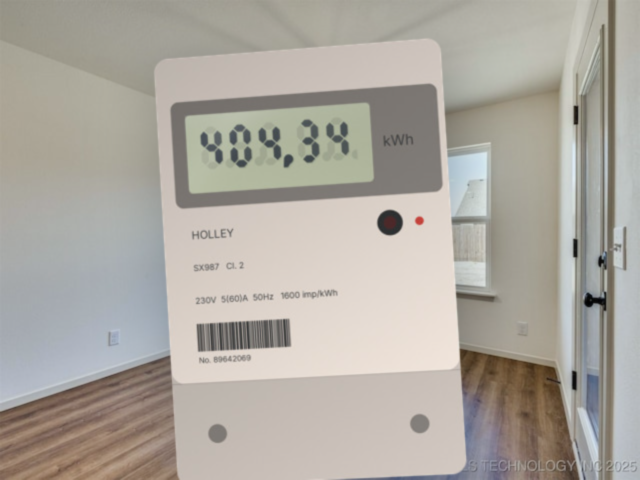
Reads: 404.34kWh
